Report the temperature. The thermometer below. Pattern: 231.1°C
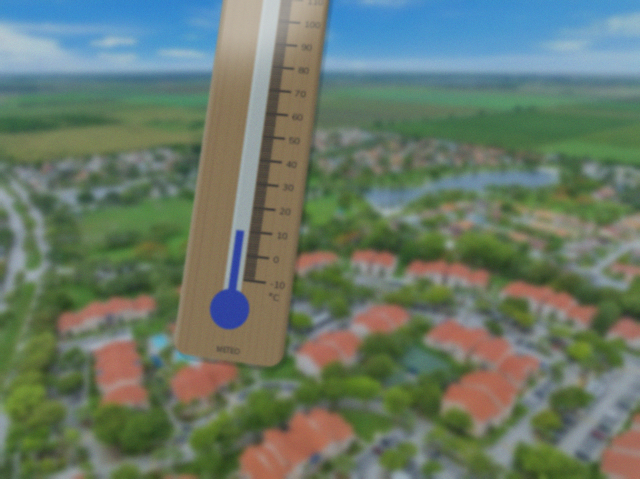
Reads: 10°C
